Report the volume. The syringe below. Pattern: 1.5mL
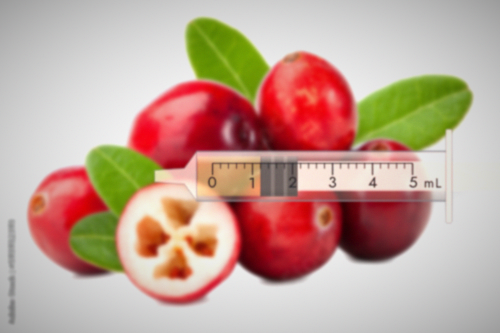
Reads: 1.2mL
